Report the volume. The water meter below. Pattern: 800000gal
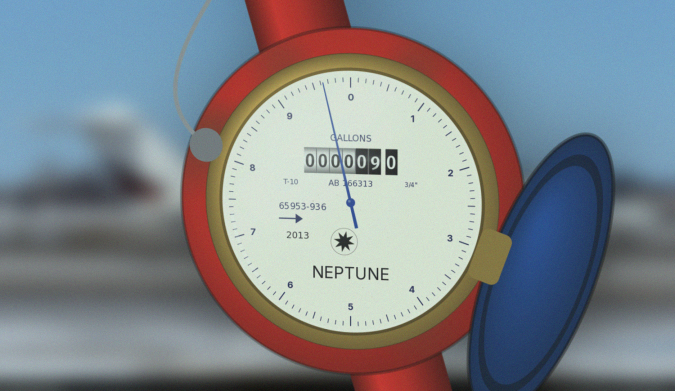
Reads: 89.6gal
